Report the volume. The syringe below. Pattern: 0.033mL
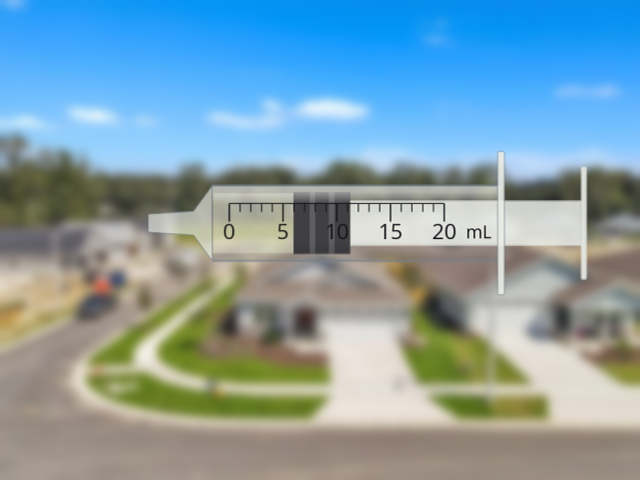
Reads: 6mL
